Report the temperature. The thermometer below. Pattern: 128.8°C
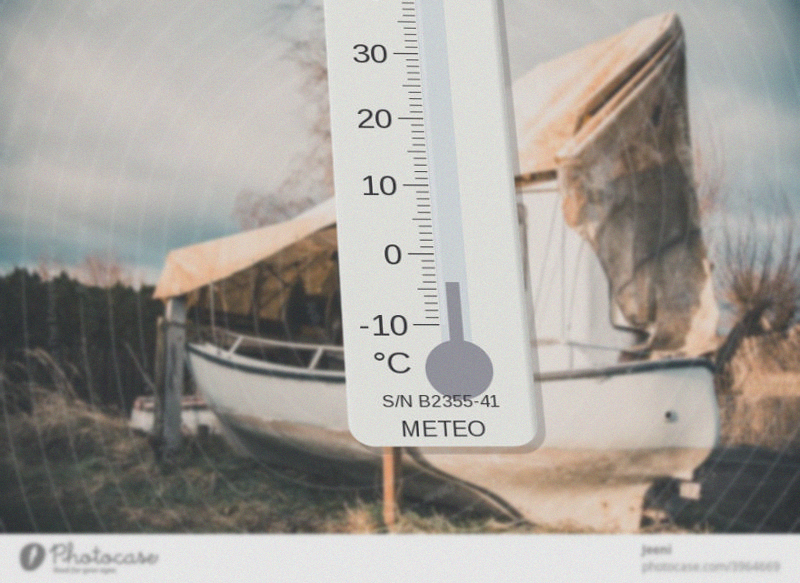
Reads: -4°C
